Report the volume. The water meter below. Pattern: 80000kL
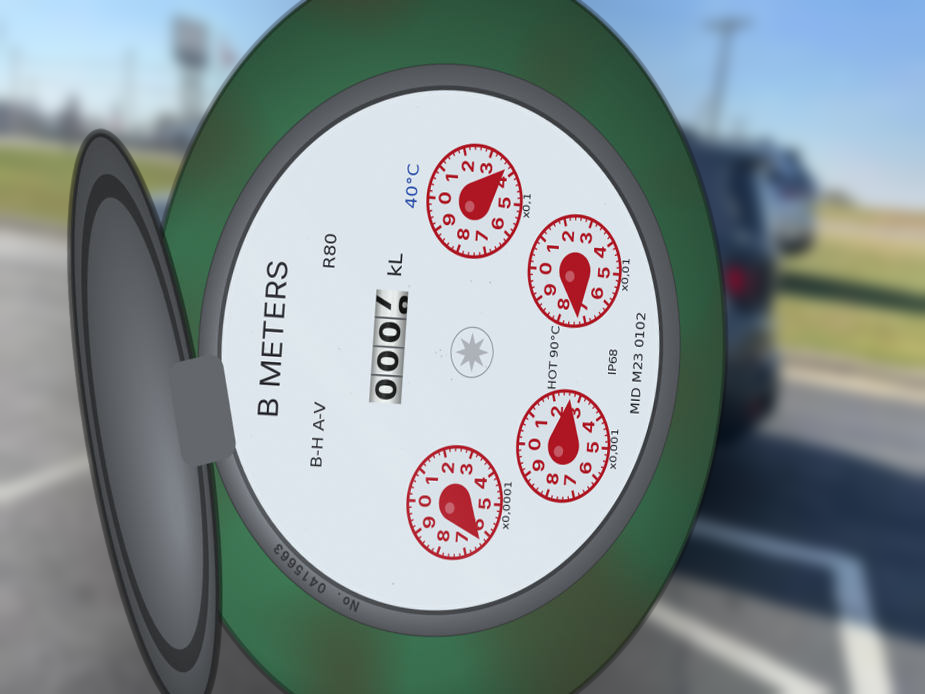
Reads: 7.3726kL
